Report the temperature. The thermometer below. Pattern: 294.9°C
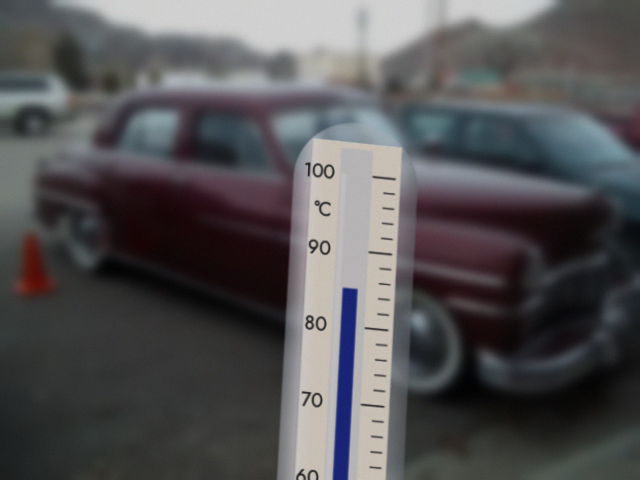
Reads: 85°C
